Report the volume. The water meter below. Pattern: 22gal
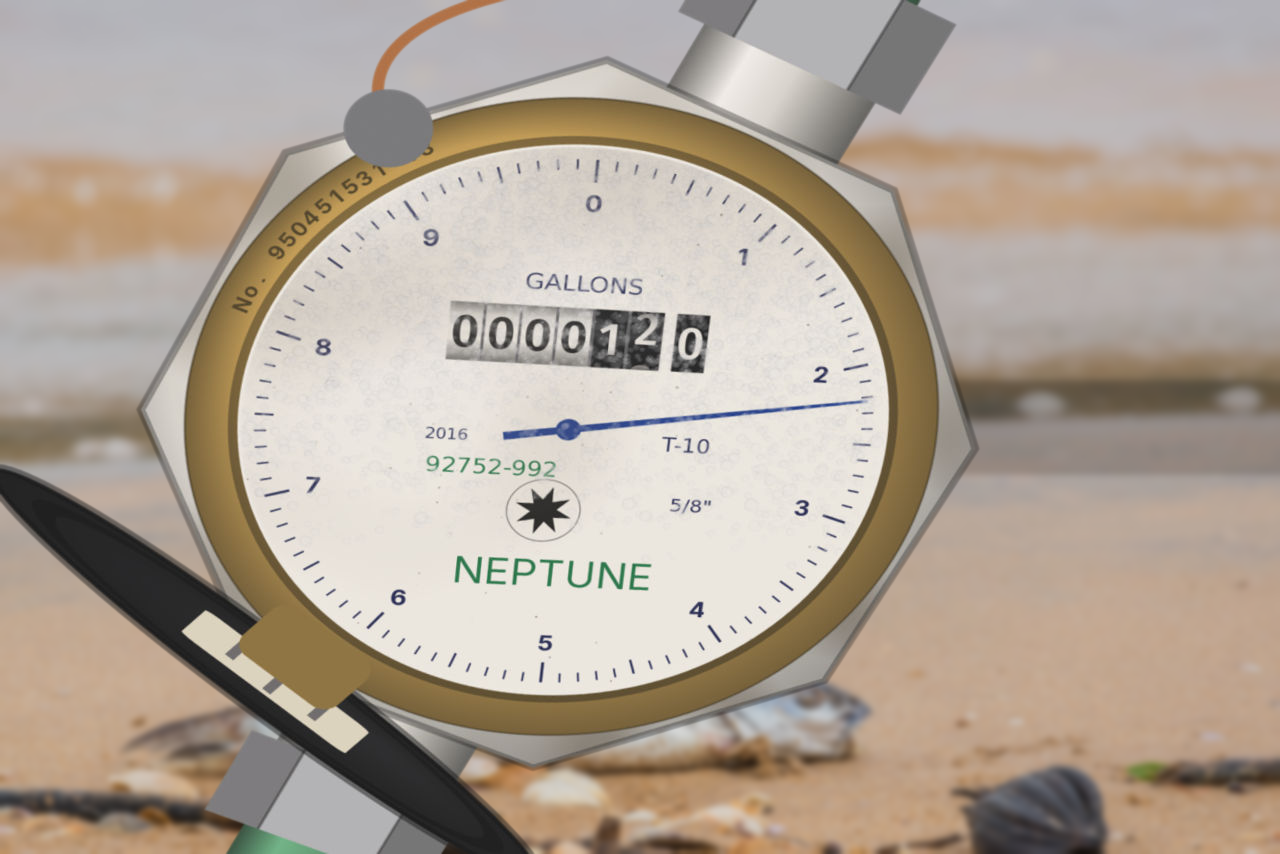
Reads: 122.2gal
